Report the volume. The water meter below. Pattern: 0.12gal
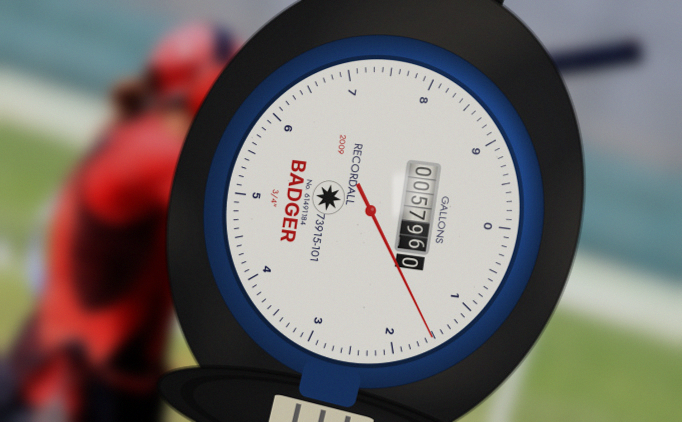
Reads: 57961.5gal
